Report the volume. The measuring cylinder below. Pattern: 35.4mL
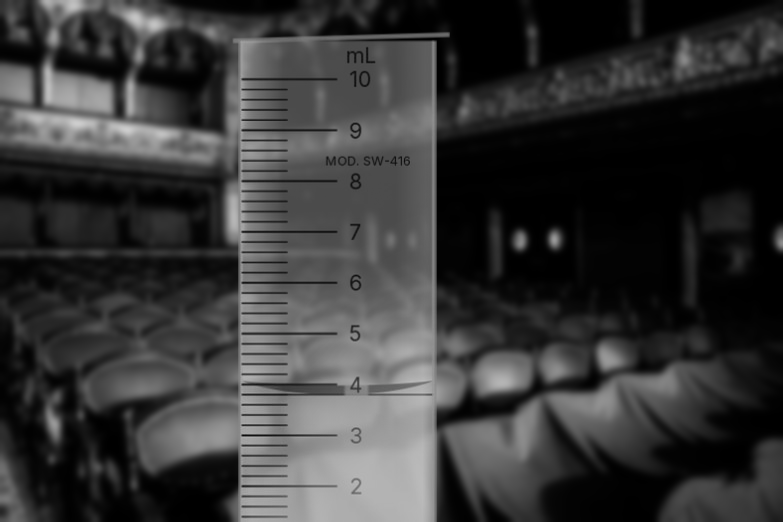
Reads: 3.8mL
